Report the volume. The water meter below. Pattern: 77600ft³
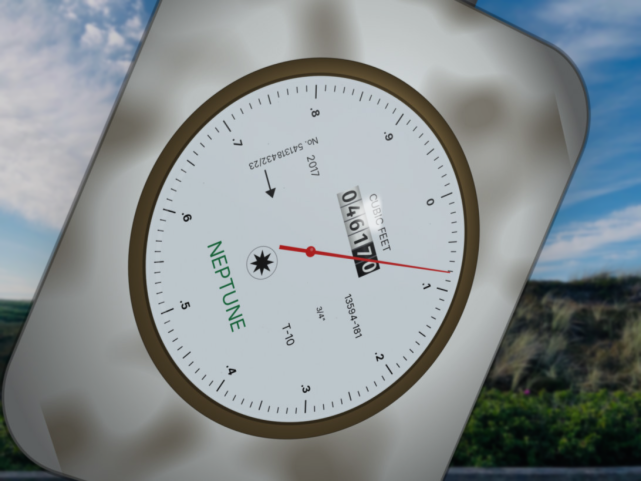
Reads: 46170.08ft³
